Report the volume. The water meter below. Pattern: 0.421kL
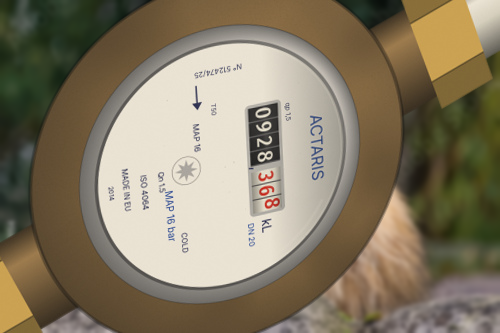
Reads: 928.368kL
